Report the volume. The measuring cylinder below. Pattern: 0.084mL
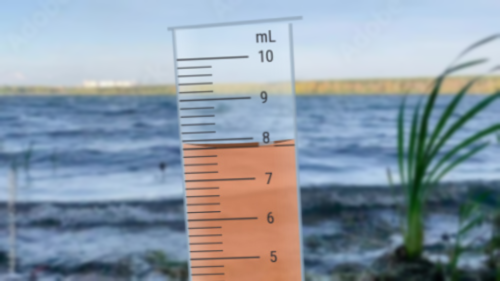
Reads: 7.8mL
